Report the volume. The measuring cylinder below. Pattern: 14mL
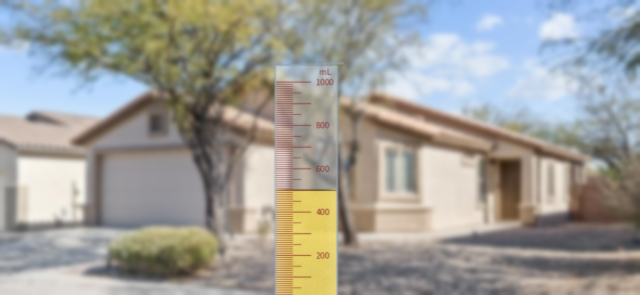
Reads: 500mL
